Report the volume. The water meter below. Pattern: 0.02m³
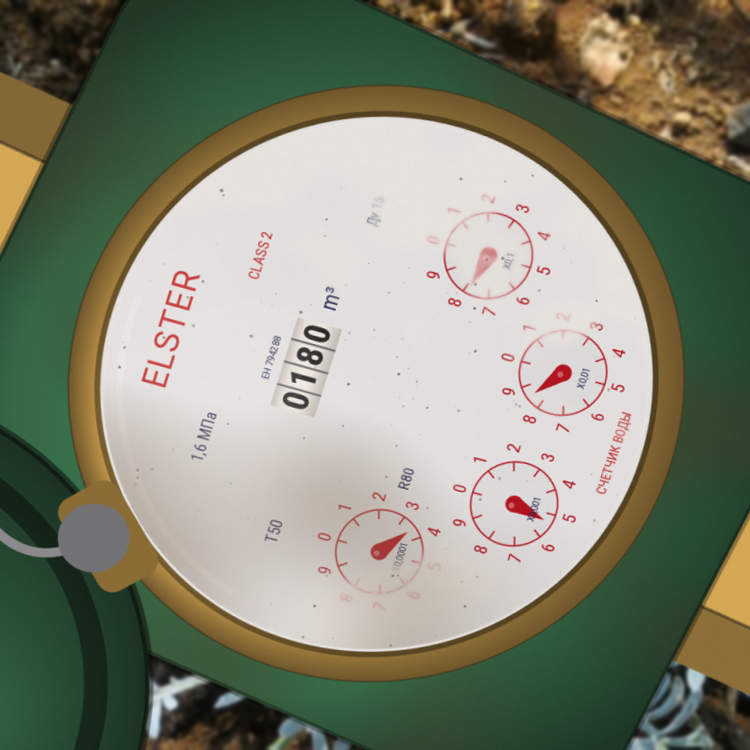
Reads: 180.7853m³
